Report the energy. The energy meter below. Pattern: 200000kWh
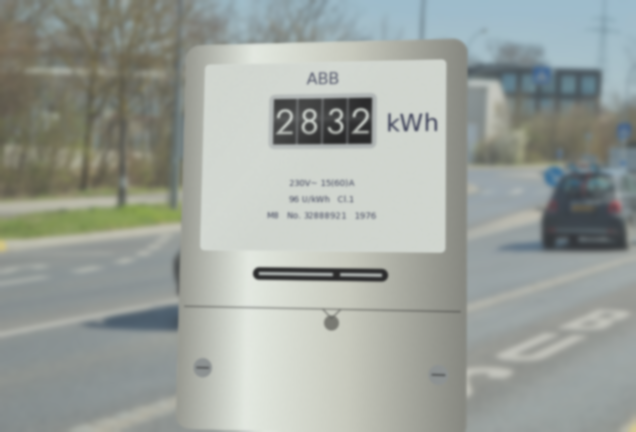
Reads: 2832kWh
